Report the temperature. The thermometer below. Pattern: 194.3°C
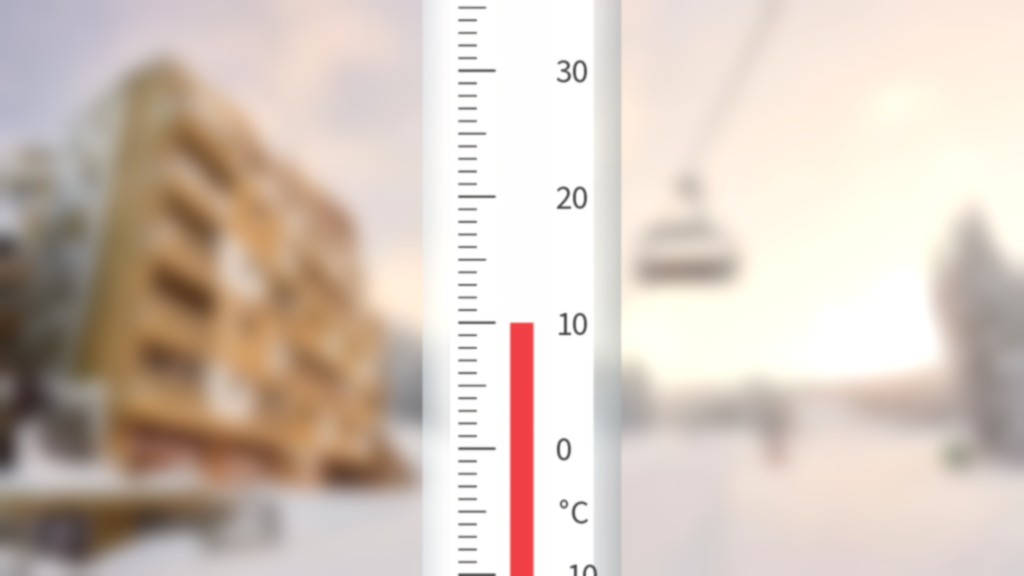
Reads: 10°C
